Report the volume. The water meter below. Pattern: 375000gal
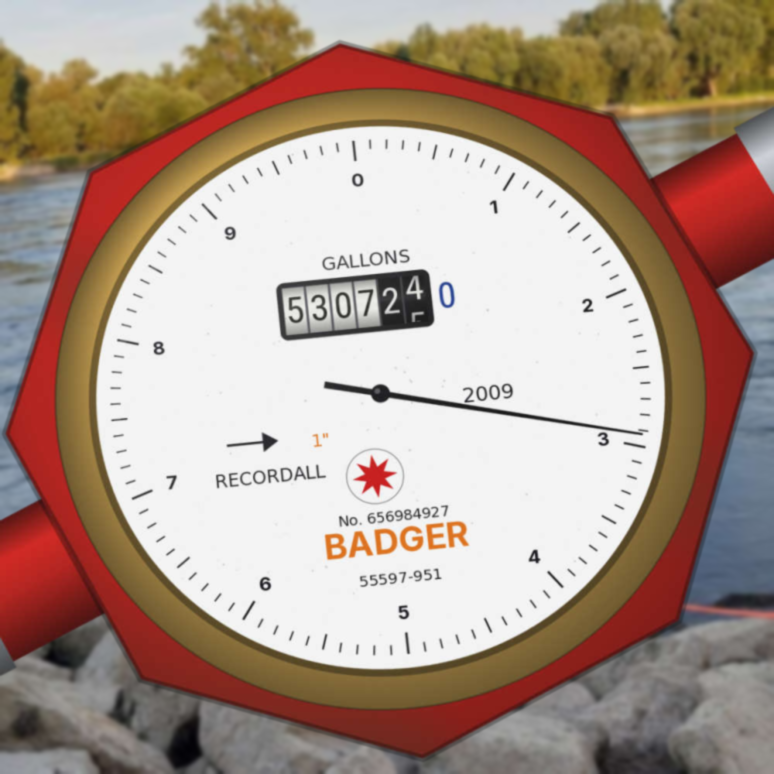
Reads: 5307242.9gal
